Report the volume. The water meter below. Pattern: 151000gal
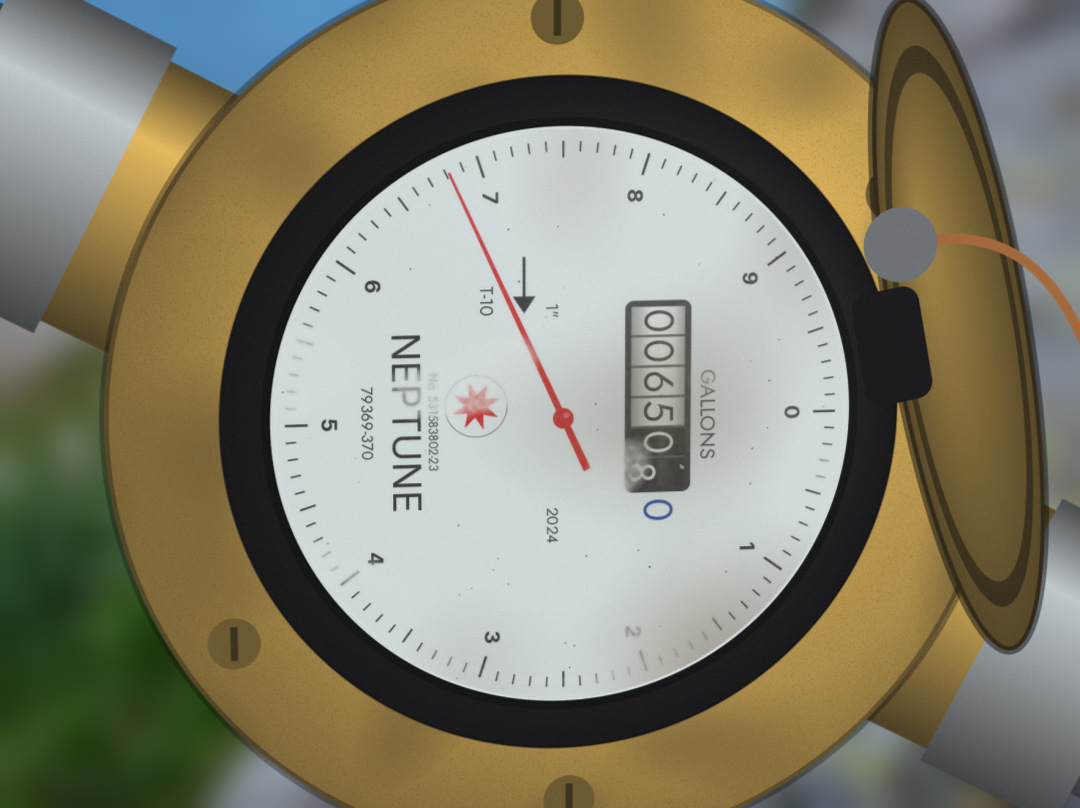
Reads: 65076.8gal
